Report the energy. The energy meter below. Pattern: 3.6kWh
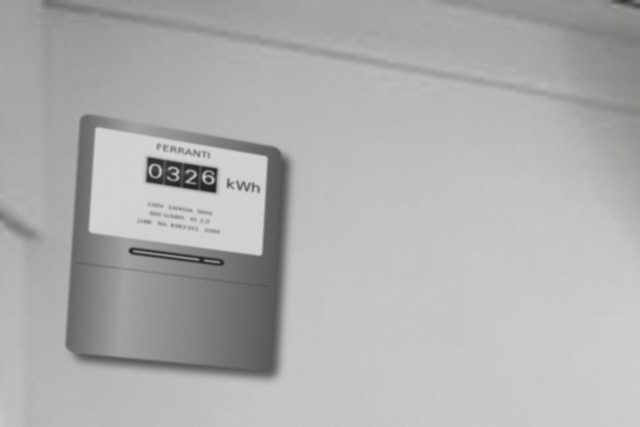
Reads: 326kWh
